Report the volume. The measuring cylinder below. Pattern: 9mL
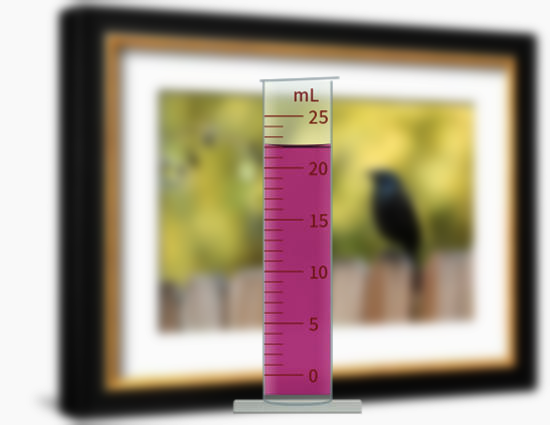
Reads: 22mL
